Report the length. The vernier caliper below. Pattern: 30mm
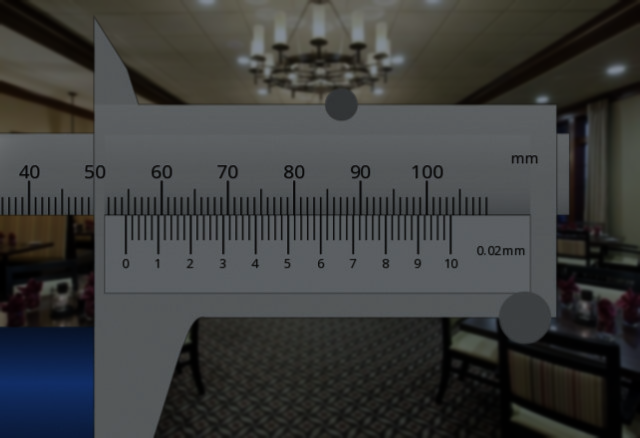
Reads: 54.6mm
